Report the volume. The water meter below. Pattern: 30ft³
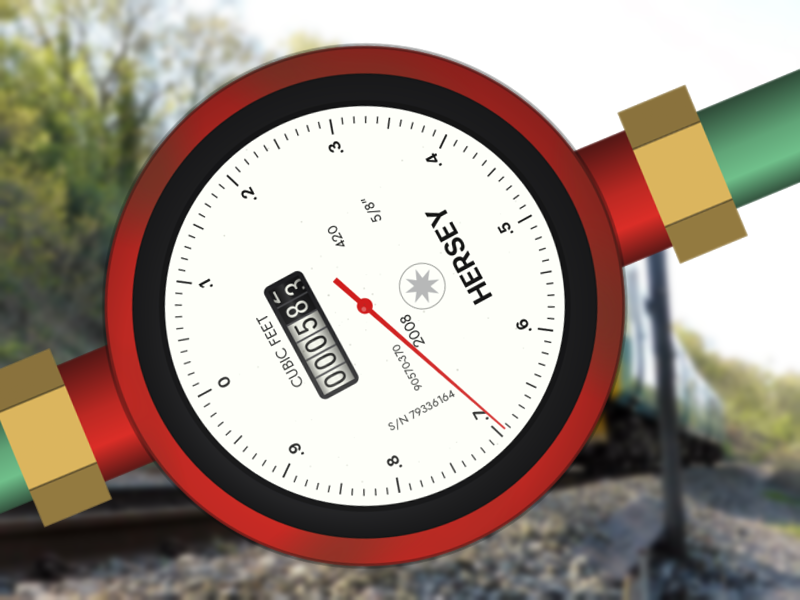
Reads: 582.69ft³
